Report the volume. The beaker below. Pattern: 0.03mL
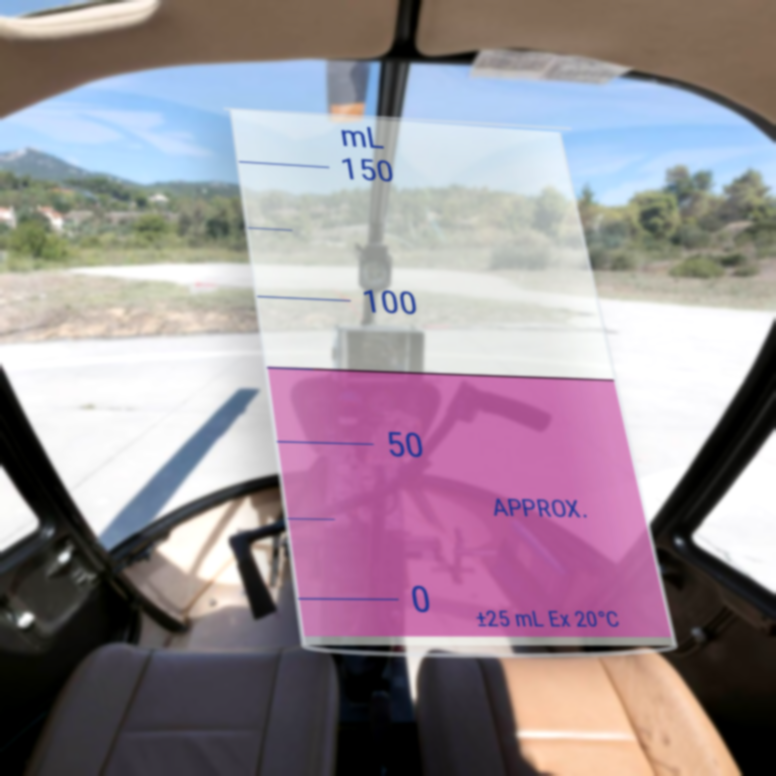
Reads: 75mL
